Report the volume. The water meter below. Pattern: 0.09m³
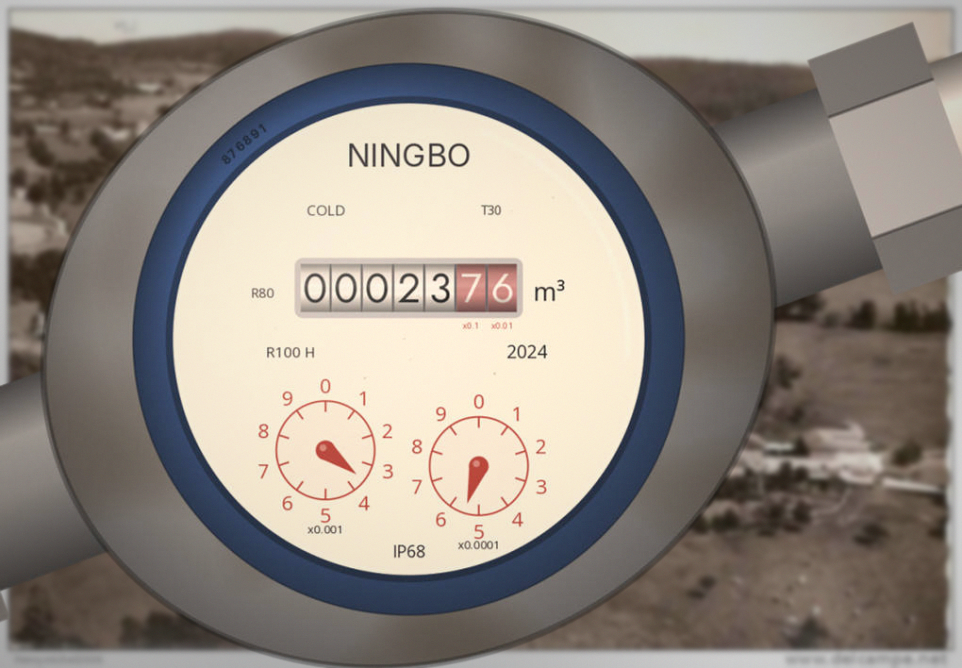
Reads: 23.7635m³
